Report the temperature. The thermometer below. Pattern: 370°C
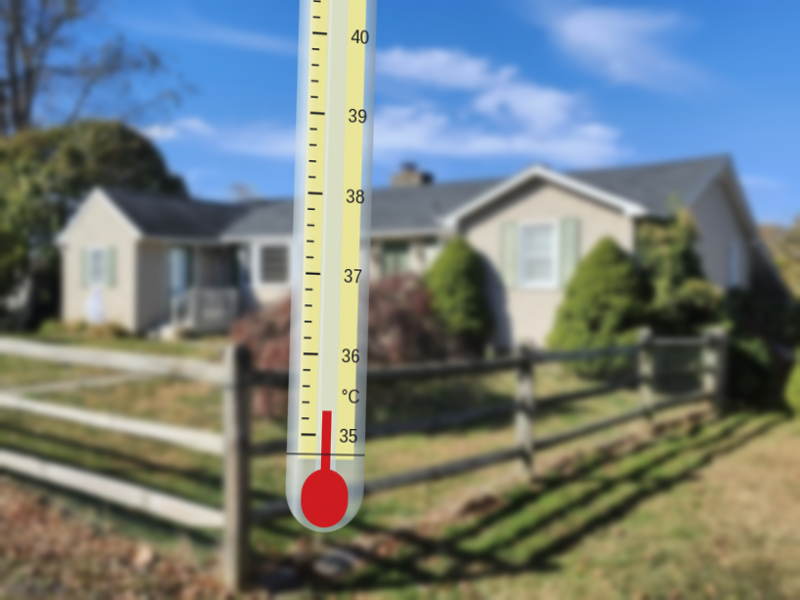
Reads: 35.3°C
